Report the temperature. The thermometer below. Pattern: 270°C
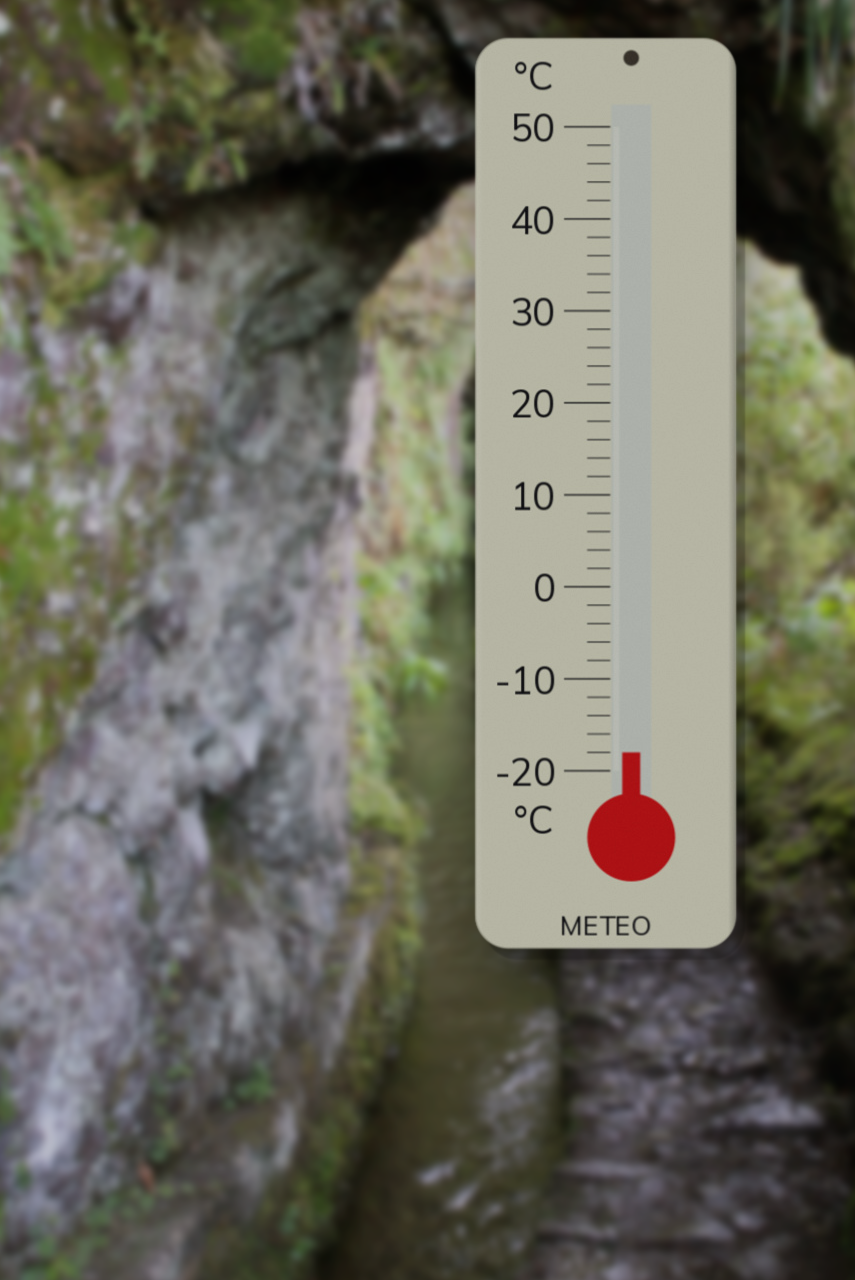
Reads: -18°C
